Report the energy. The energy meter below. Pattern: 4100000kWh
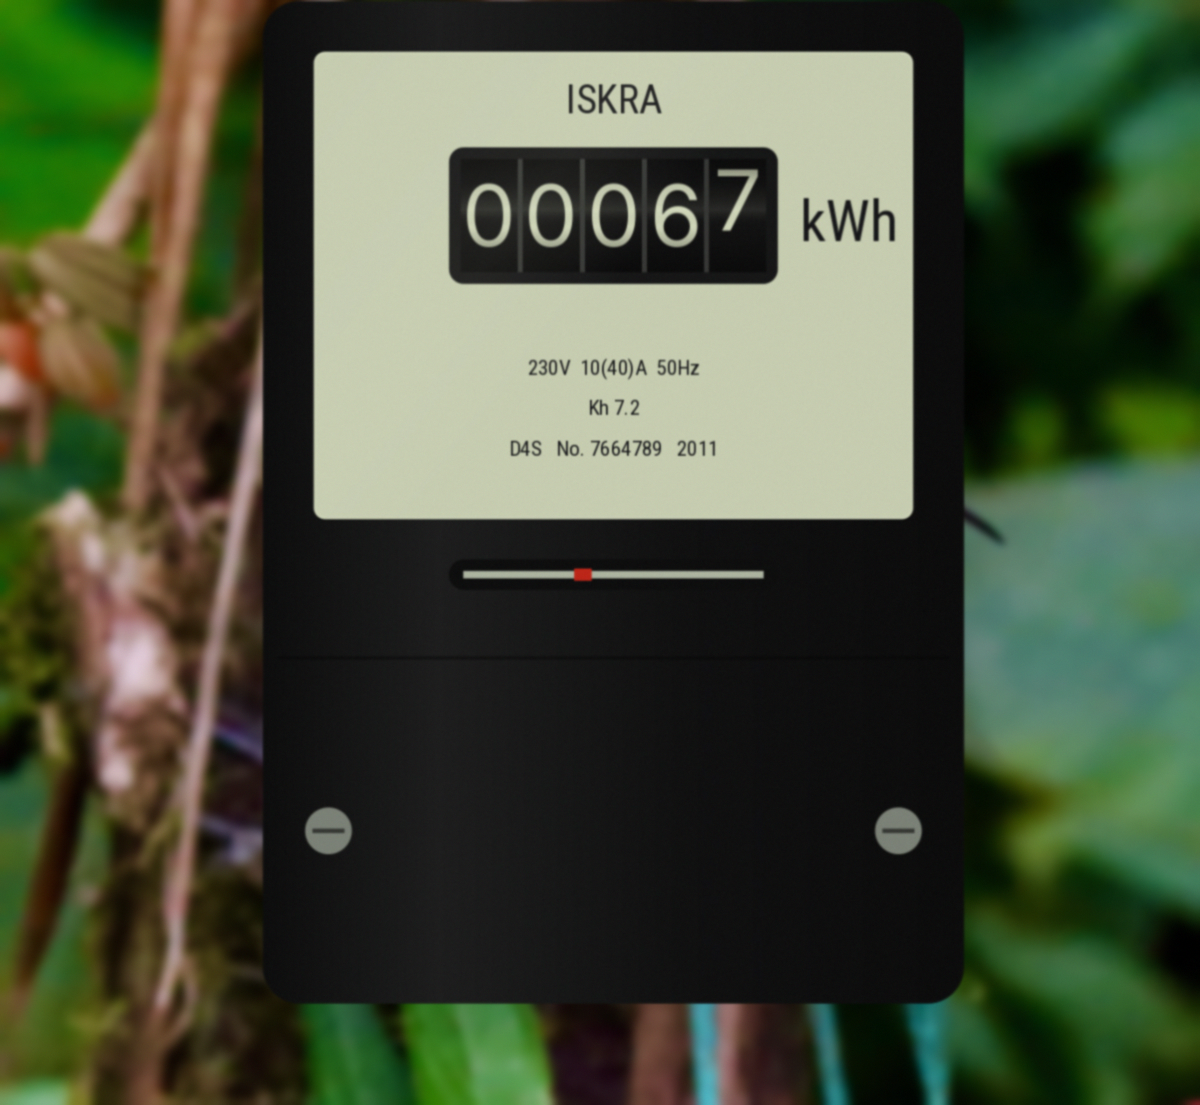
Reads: 67kWh
